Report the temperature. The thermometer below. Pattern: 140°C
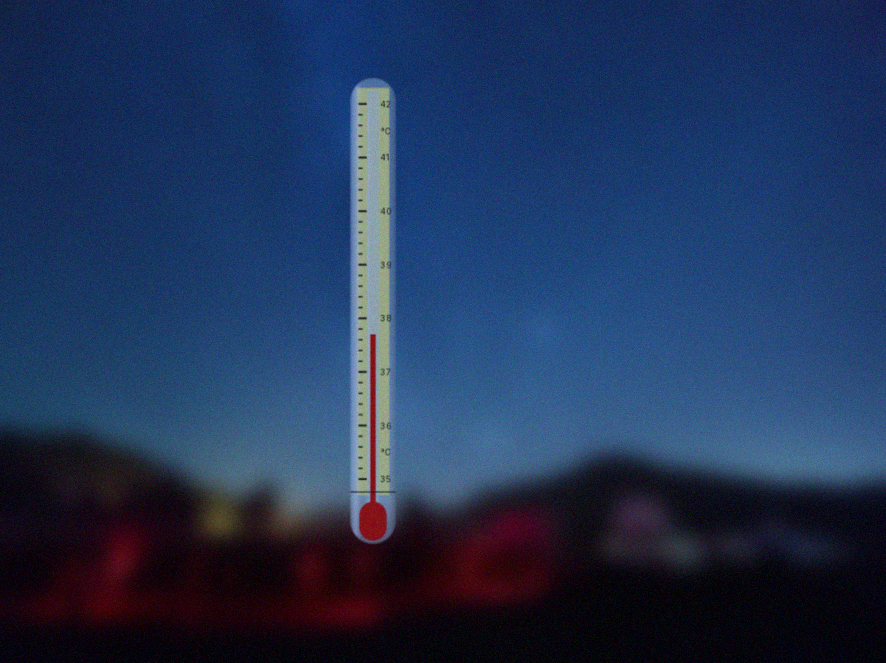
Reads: 37.7°C
